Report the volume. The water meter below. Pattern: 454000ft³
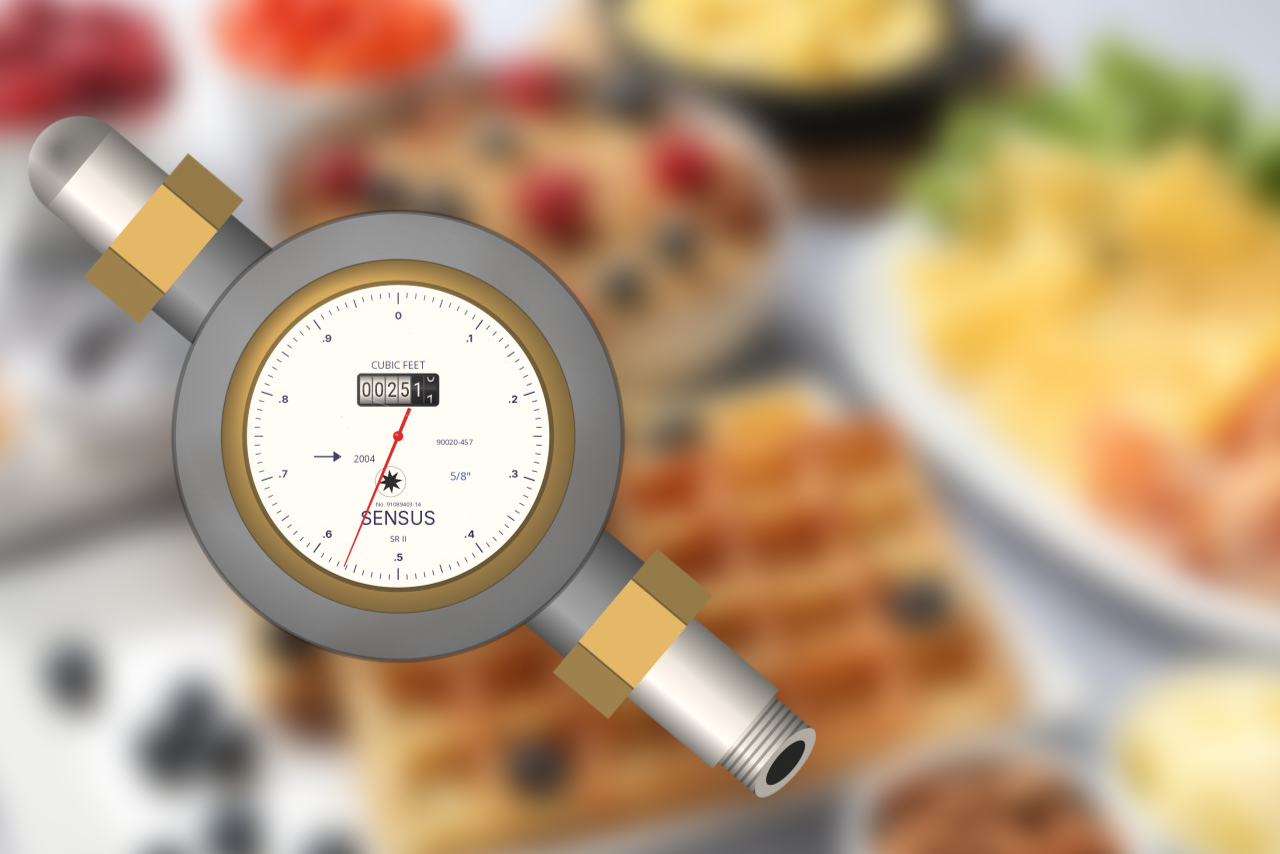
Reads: 2510.56ft³
